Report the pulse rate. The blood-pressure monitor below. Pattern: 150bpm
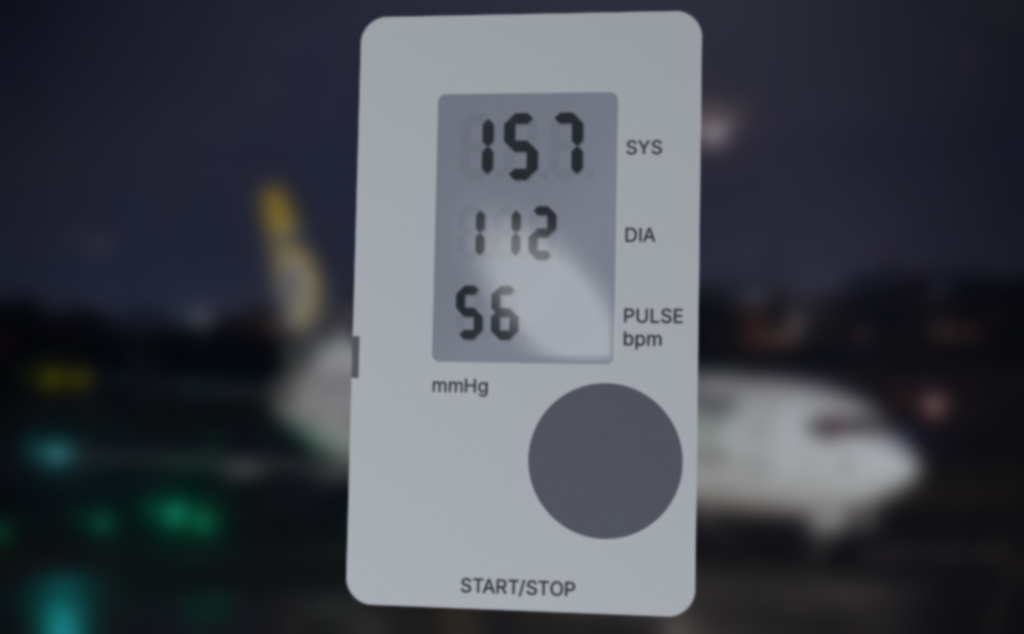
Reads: 56bpm
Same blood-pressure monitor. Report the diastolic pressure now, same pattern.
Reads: 112mmHg
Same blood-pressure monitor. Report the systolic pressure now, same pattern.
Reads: 157mmHg
